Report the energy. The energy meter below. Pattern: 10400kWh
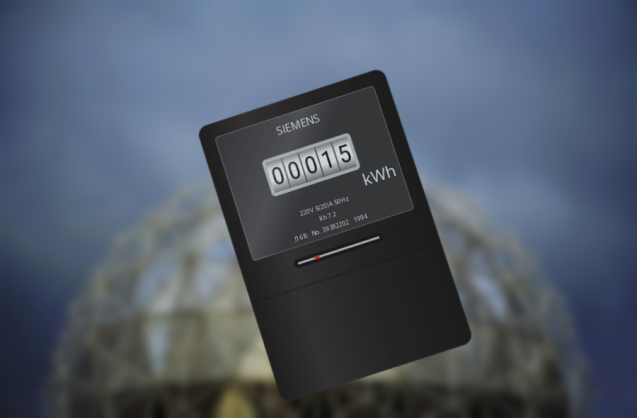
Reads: 15kWh
